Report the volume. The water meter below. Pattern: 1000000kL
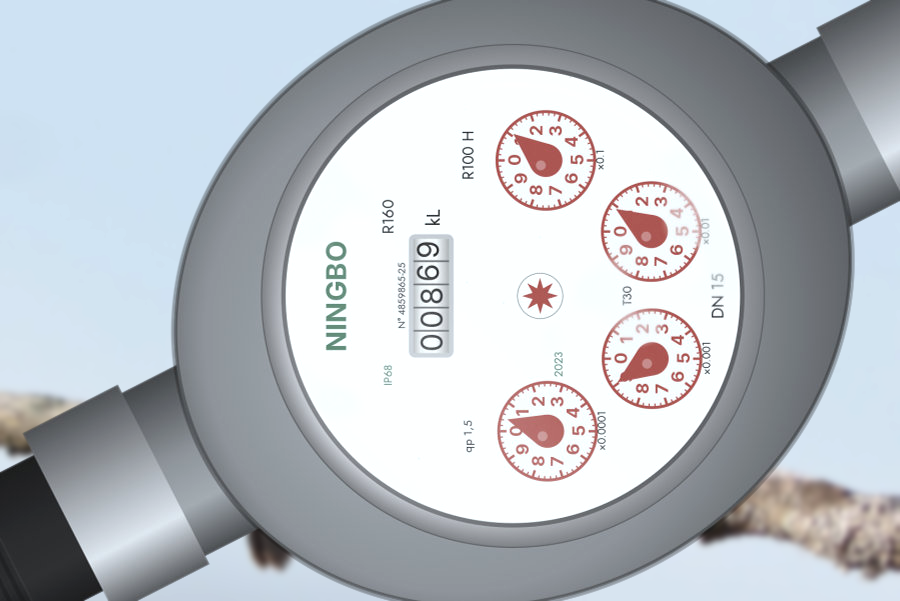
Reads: 869.1090kL
